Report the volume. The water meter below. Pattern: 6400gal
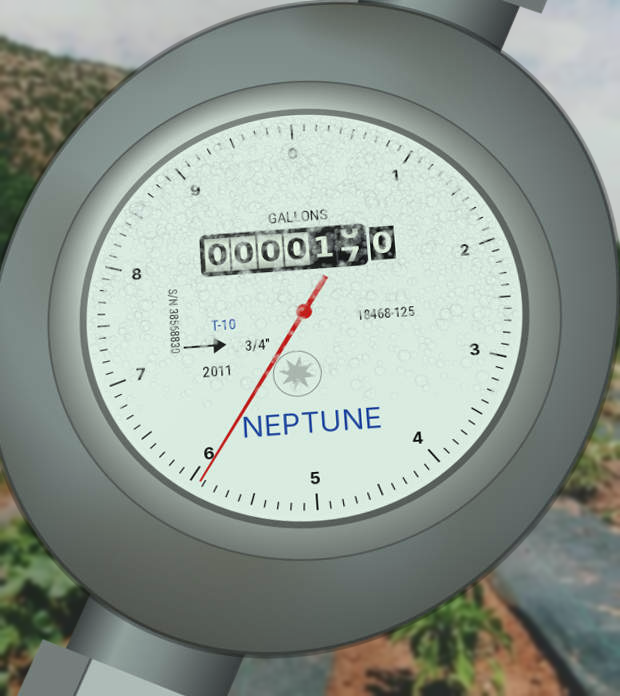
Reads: 165.9gal
